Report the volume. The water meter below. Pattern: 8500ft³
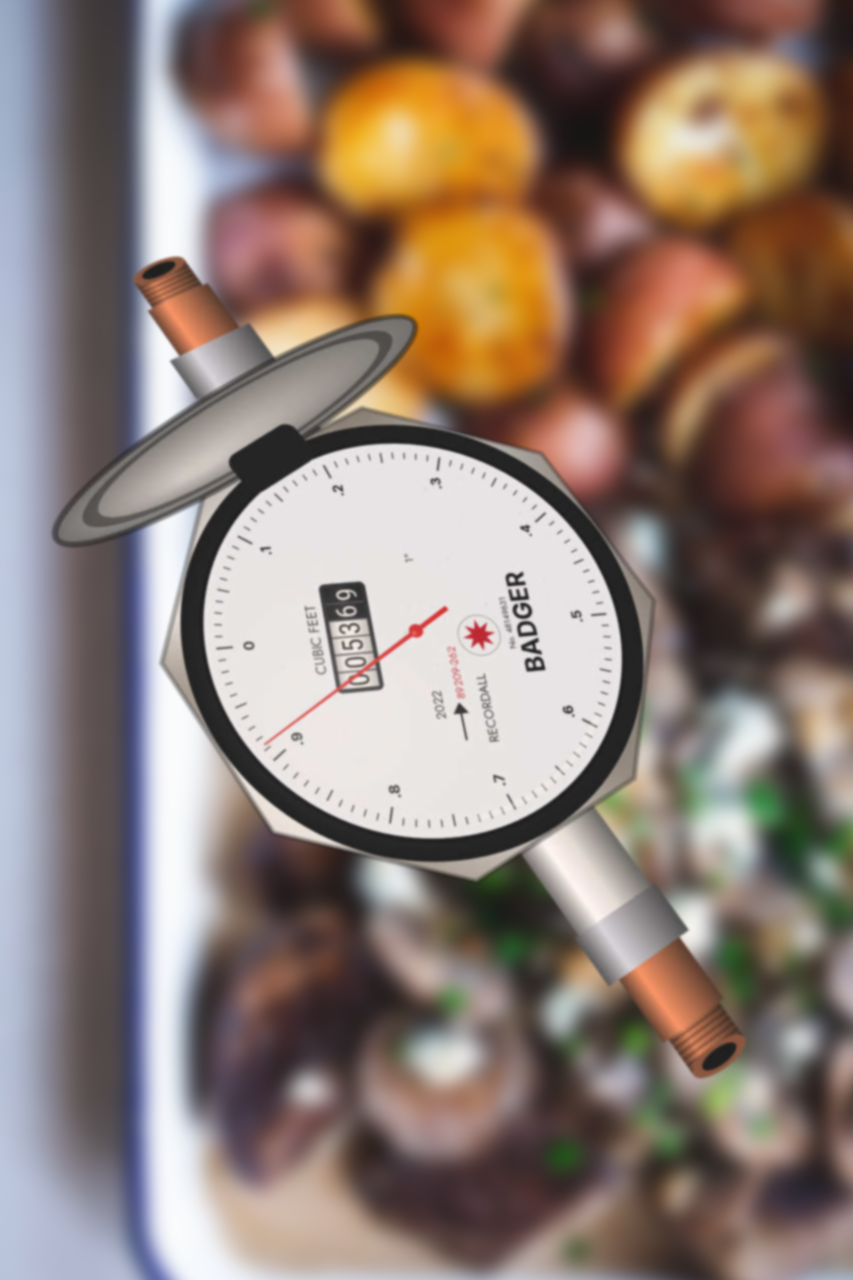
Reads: 5368.91ft³
